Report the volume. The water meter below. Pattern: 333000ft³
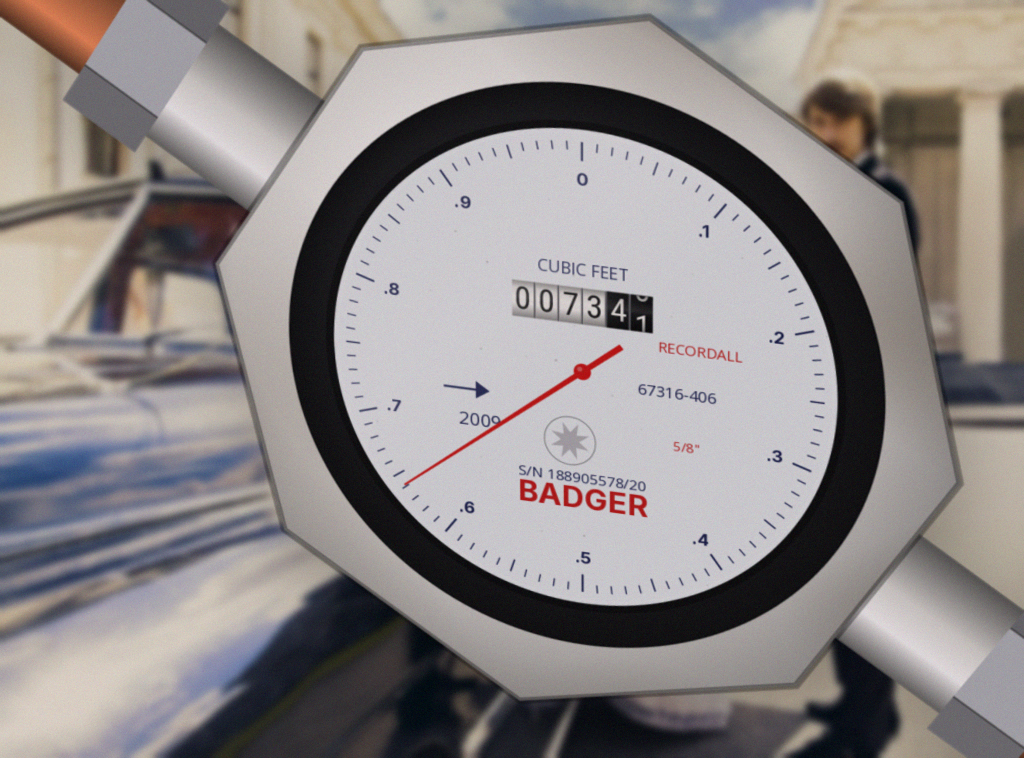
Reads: 7340.64ft³
